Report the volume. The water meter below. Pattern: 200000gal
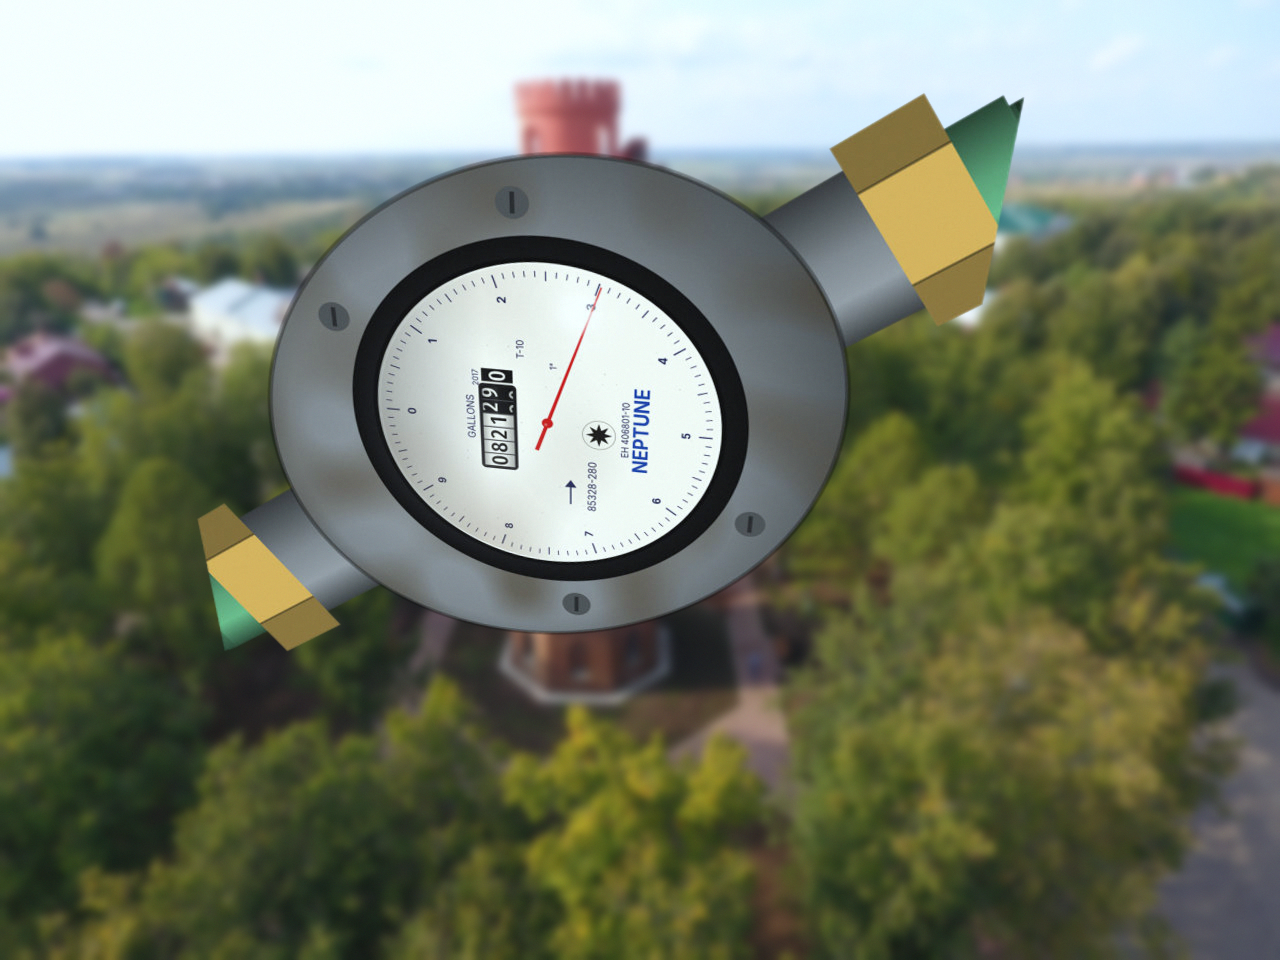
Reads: 821293.0gal
